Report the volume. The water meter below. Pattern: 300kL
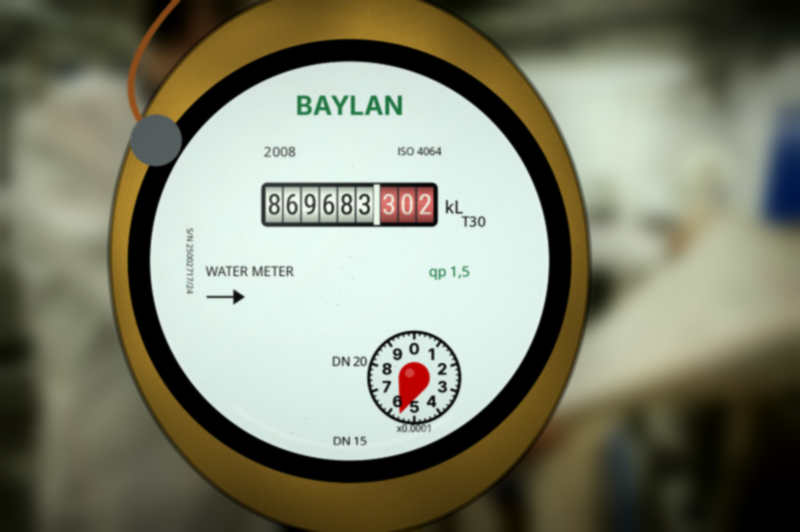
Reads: 869683.3025kL
